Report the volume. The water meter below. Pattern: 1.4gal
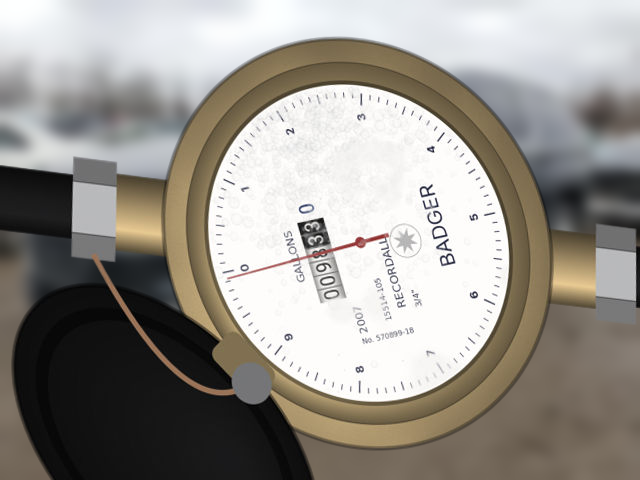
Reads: 98329.9gal
